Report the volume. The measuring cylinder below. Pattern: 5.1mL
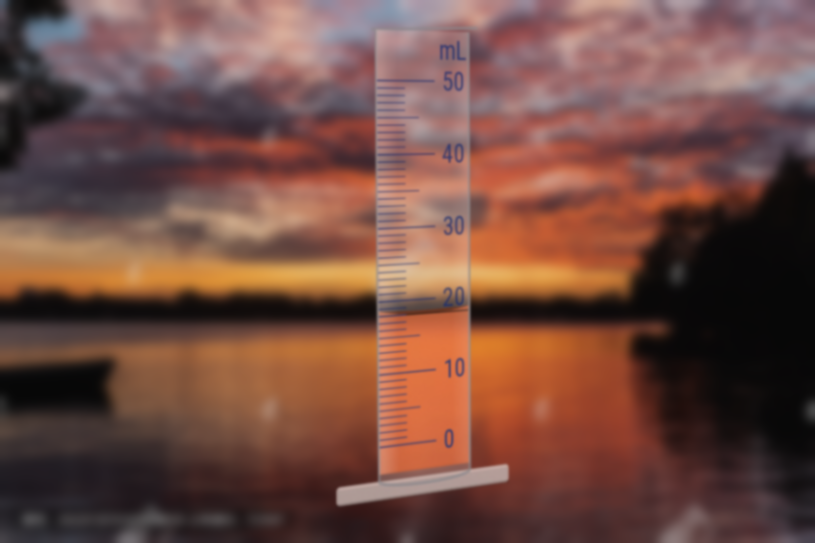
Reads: 18mL
